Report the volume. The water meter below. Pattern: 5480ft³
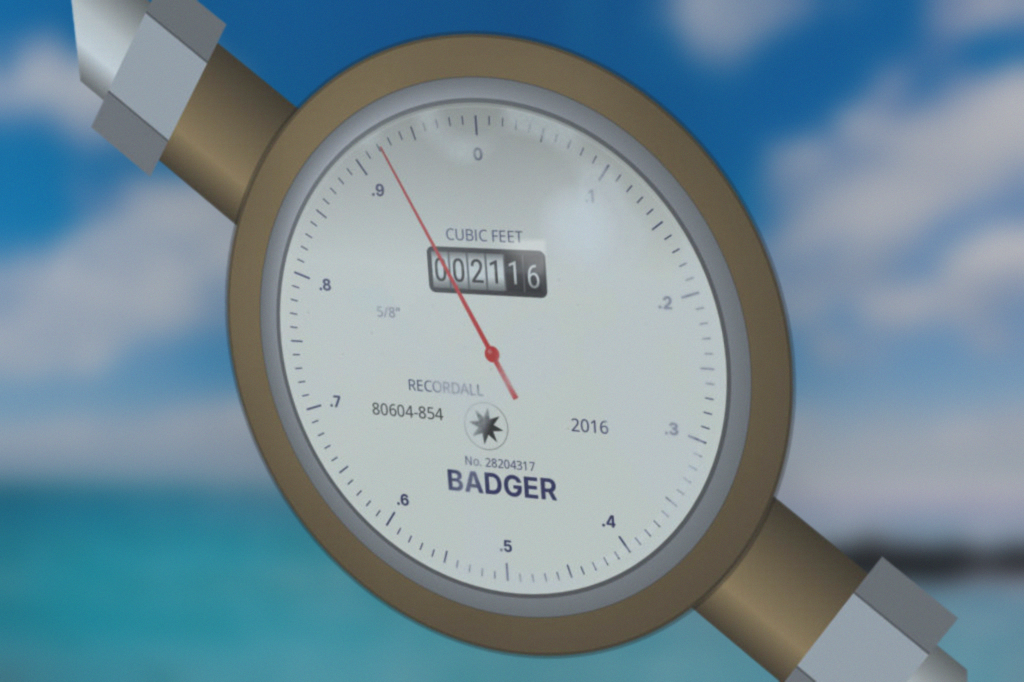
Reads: 2115.92ft³
